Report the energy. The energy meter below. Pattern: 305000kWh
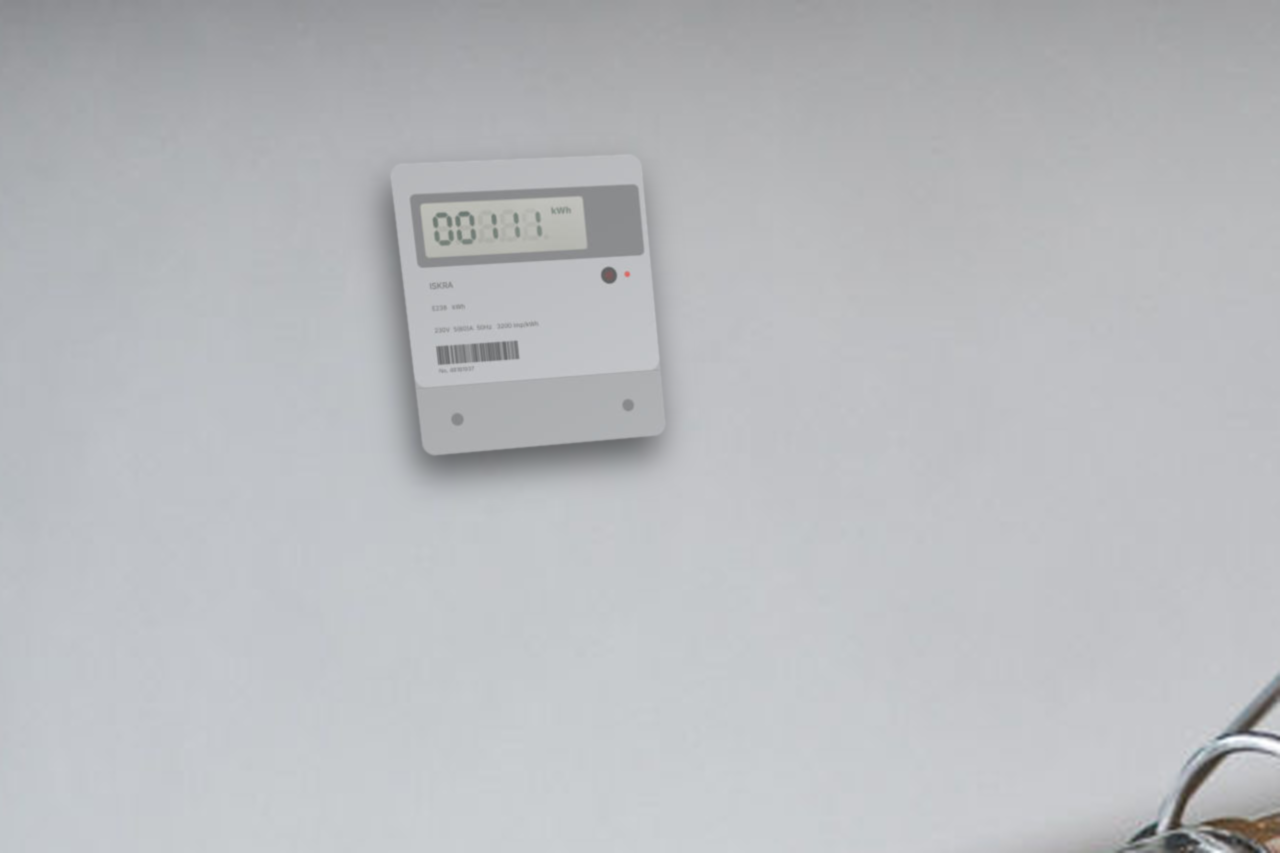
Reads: 111kWh
